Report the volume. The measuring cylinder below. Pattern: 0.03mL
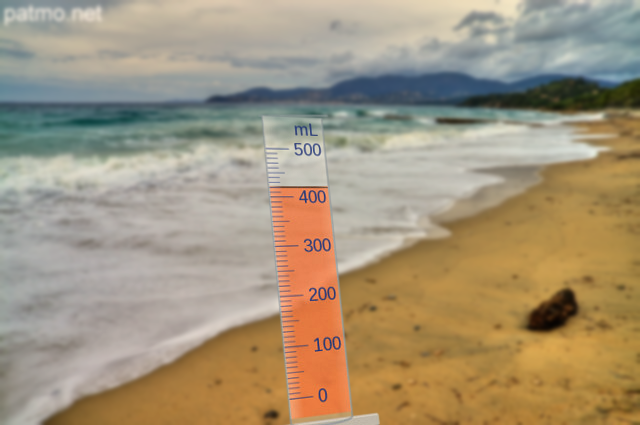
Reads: 420mL
